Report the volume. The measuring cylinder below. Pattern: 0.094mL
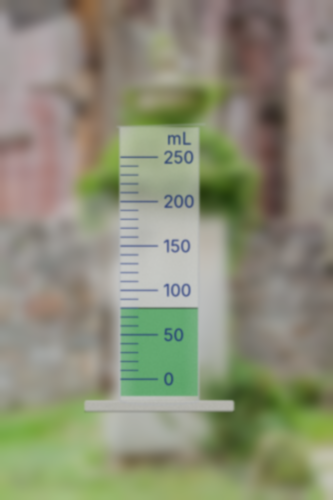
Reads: 80mL
